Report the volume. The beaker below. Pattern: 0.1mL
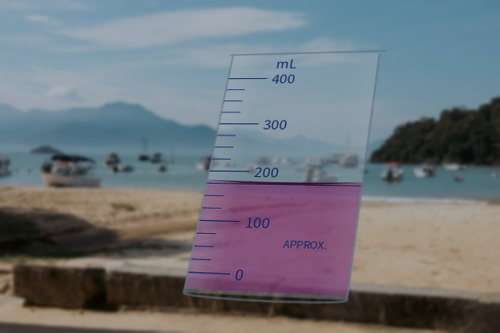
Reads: 175mL
